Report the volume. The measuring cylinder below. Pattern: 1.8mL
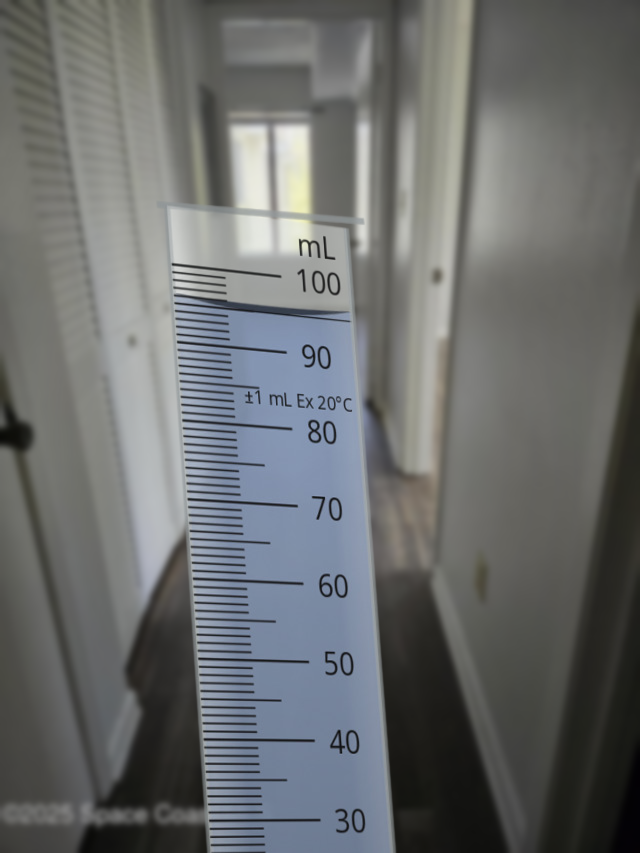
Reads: 95mL
